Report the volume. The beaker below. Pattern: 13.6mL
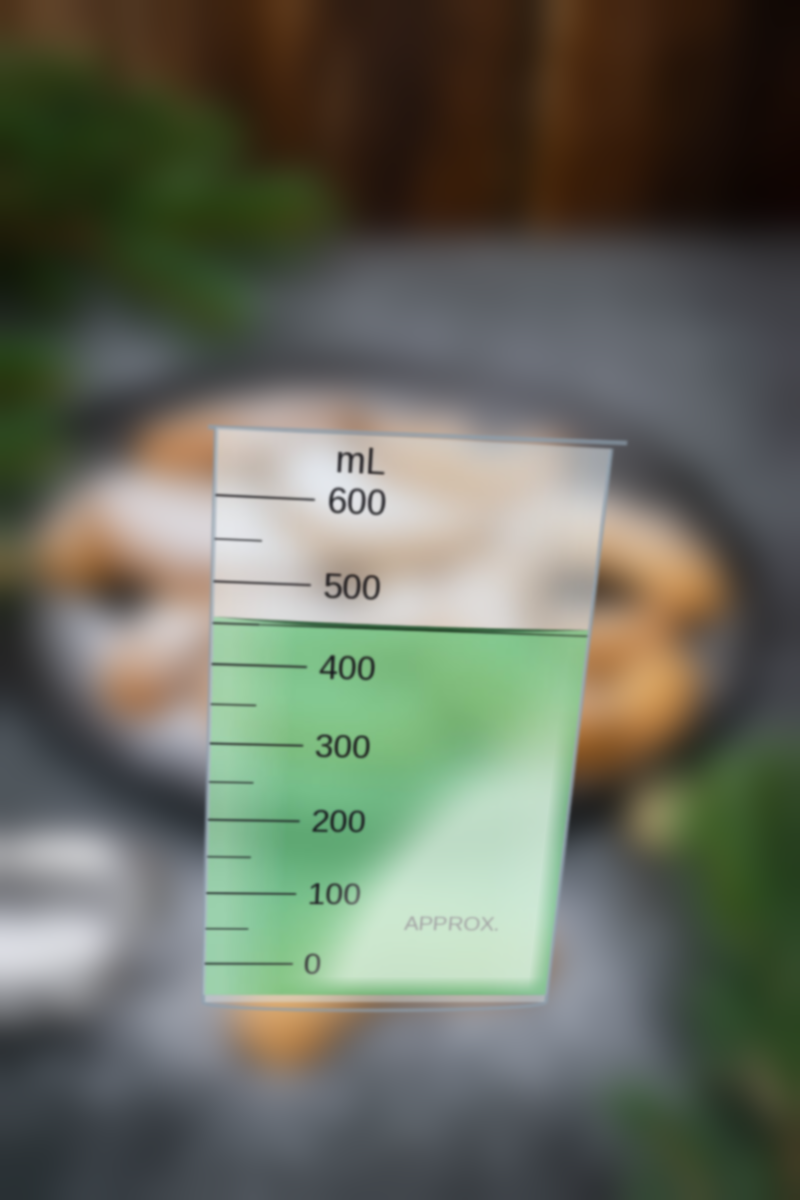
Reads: 450mL
